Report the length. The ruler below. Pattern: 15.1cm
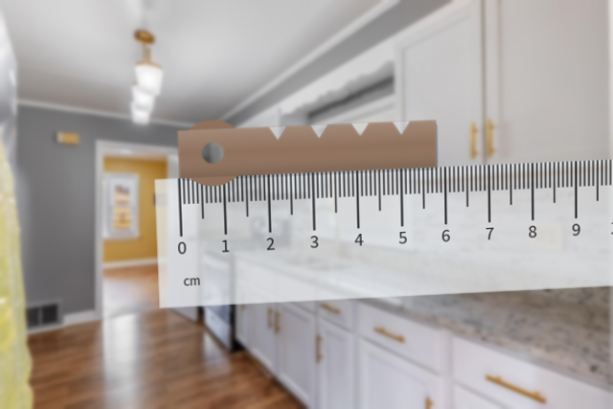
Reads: 5.8cm
